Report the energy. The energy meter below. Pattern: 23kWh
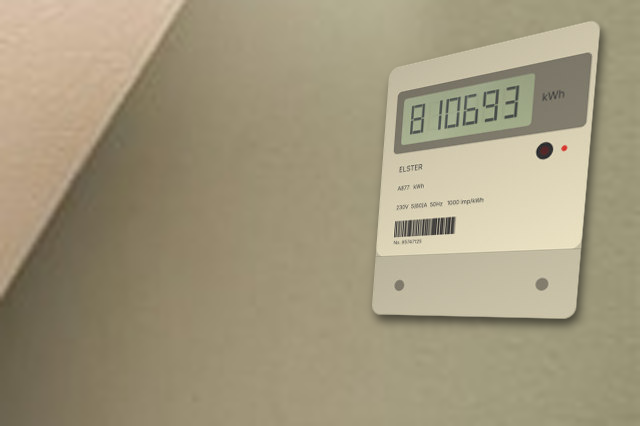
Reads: 810693kWh
